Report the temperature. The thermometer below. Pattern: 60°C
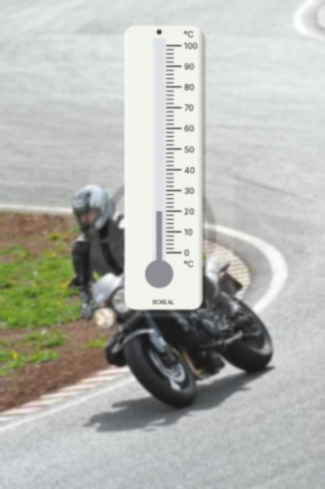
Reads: 20°C
